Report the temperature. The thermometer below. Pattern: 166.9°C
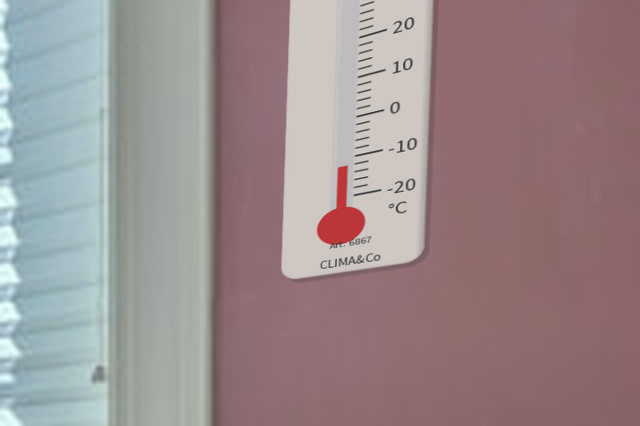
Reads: -12°C
